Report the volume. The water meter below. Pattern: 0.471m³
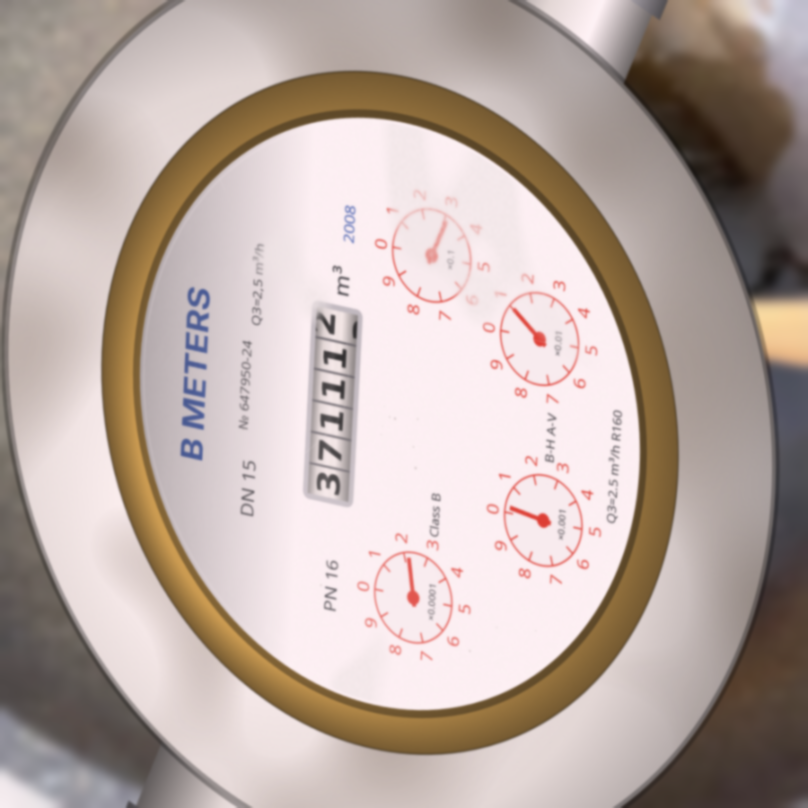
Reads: 371112.3102m³
